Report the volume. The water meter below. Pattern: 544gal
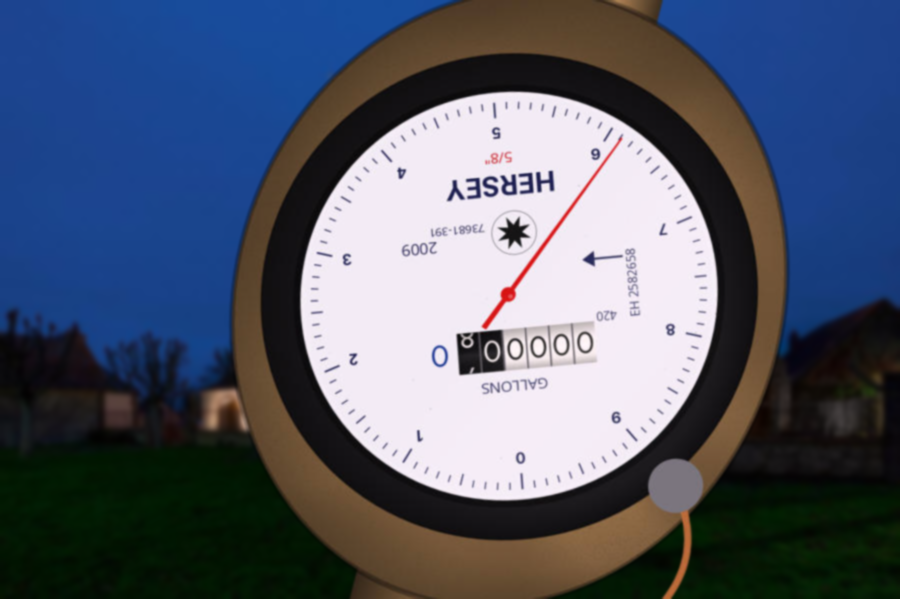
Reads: 76.1gal
